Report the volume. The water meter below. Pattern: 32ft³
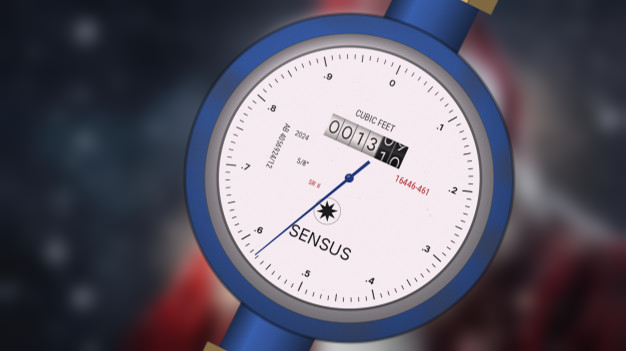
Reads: 1309.57ft³
